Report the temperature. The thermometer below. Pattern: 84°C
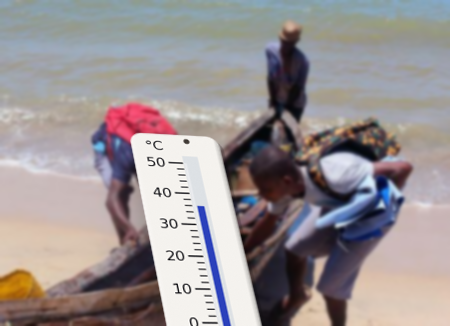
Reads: 36°C
